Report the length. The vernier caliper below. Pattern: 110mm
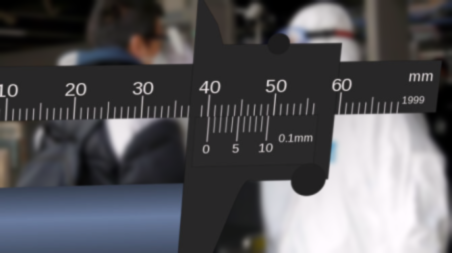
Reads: 40.2mm
